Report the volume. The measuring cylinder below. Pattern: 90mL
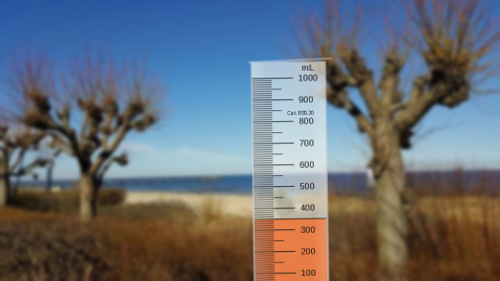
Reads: 350mL
